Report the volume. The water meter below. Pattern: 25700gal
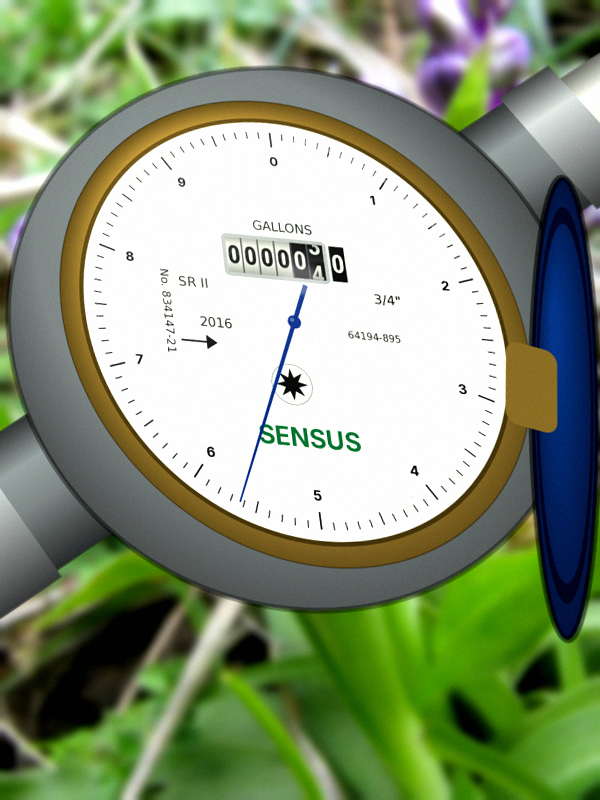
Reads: 35.6gal
